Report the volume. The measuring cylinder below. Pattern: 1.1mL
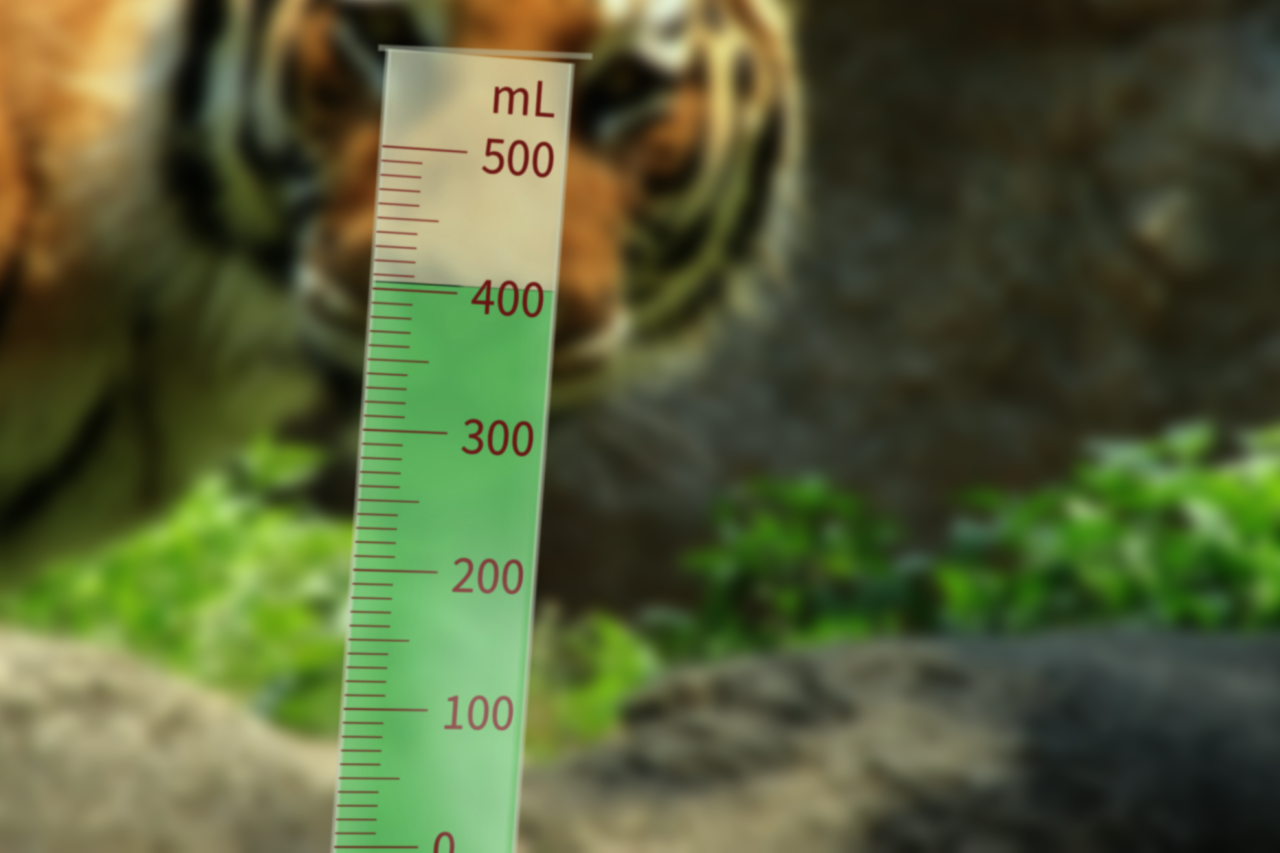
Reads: 405mL
